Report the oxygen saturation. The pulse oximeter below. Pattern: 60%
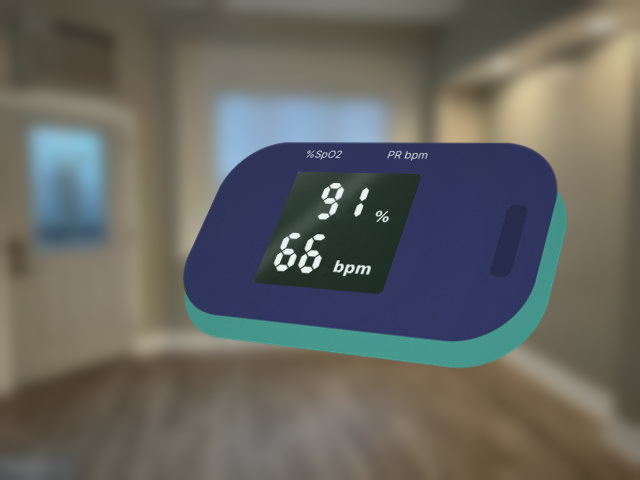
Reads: 91%
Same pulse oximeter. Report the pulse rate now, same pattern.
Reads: 66bpm
